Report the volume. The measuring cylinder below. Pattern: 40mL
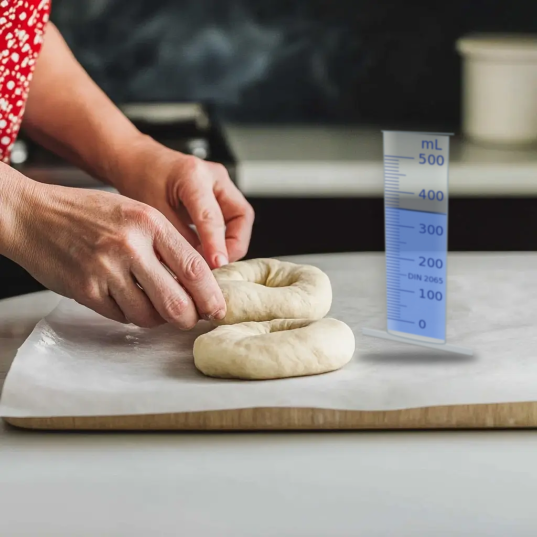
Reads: 350mL
